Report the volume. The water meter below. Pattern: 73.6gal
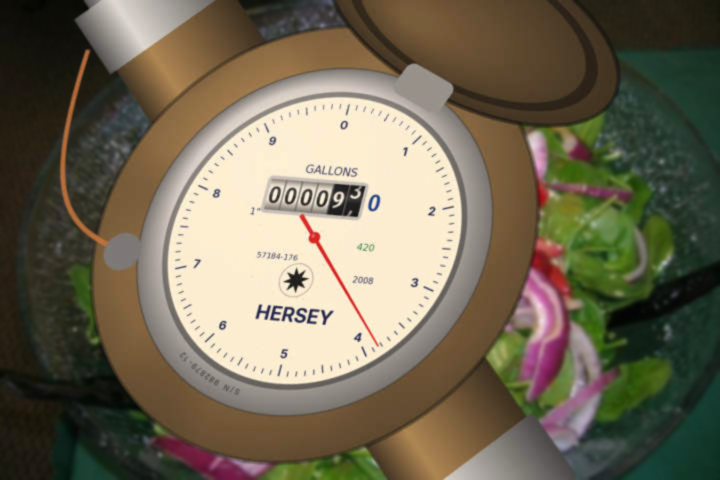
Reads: 933.8gal
